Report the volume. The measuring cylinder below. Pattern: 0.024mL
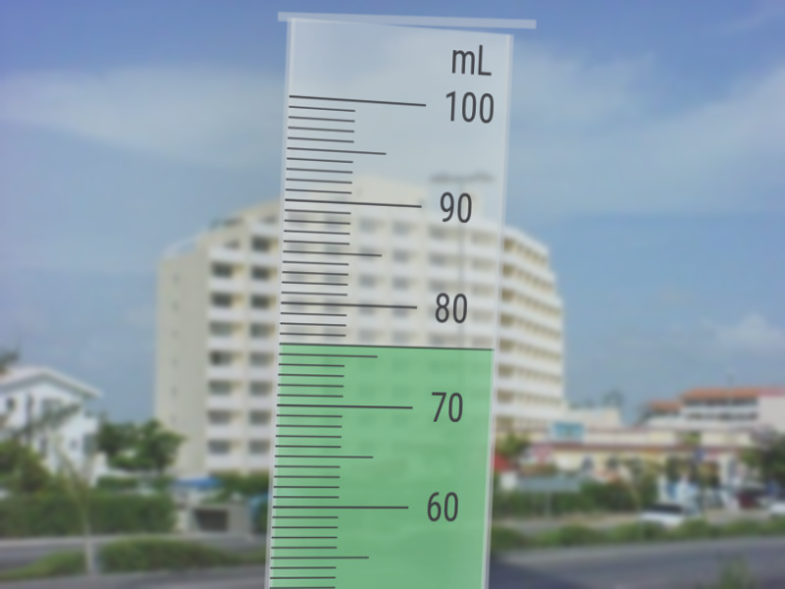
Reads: 76mL
